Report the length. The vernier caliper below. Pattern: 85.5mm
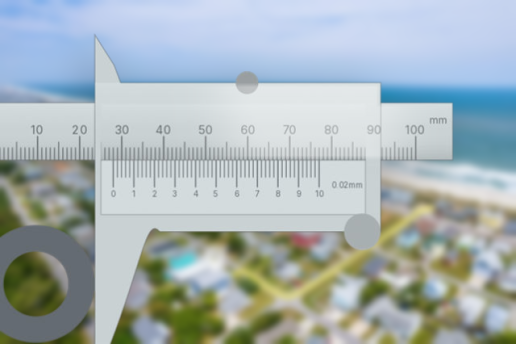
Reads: 28.0mm
